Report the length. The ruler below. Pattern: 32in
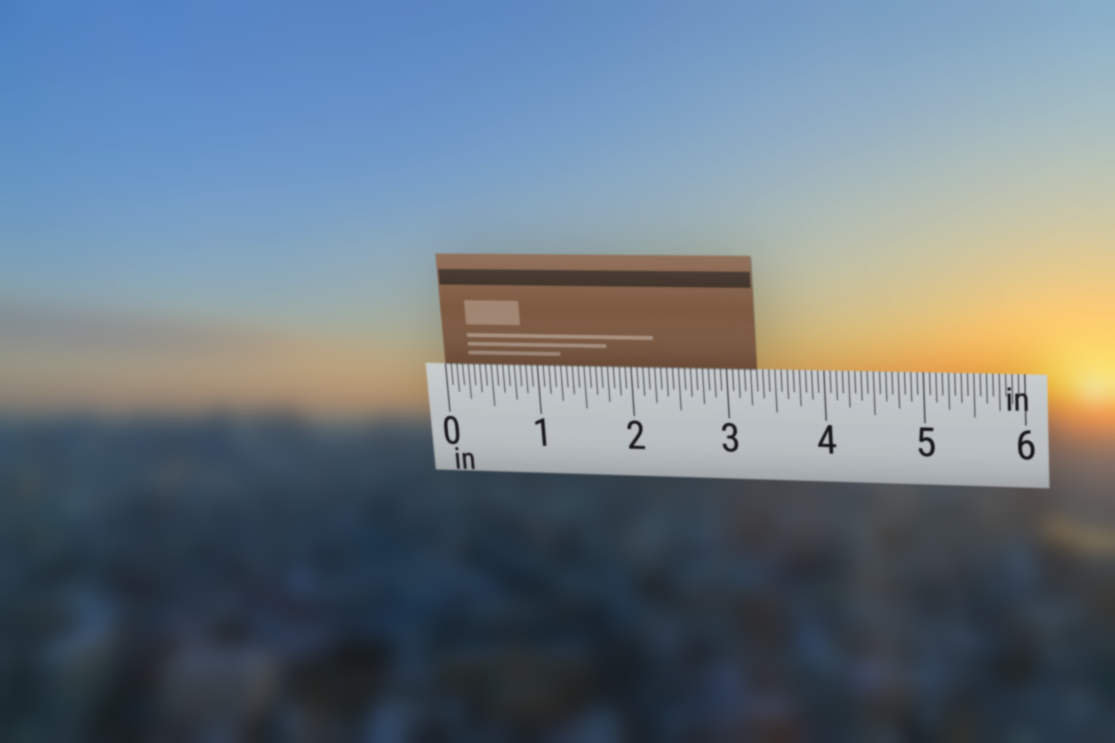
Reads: 3.3125in
